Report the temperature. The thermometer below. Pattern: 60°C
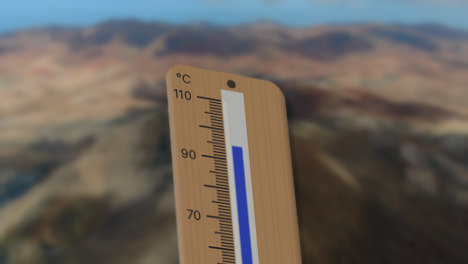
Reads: 95°C
